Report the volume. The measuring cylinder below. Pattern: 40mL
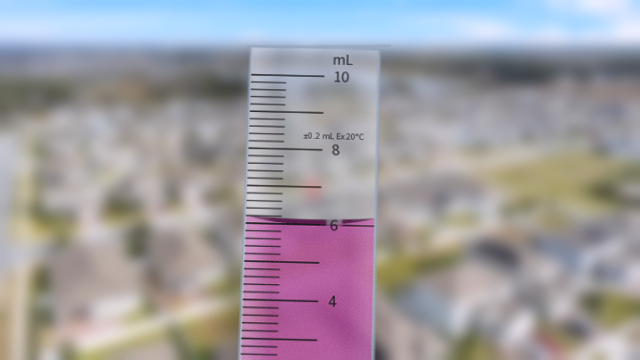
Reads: 6mL
